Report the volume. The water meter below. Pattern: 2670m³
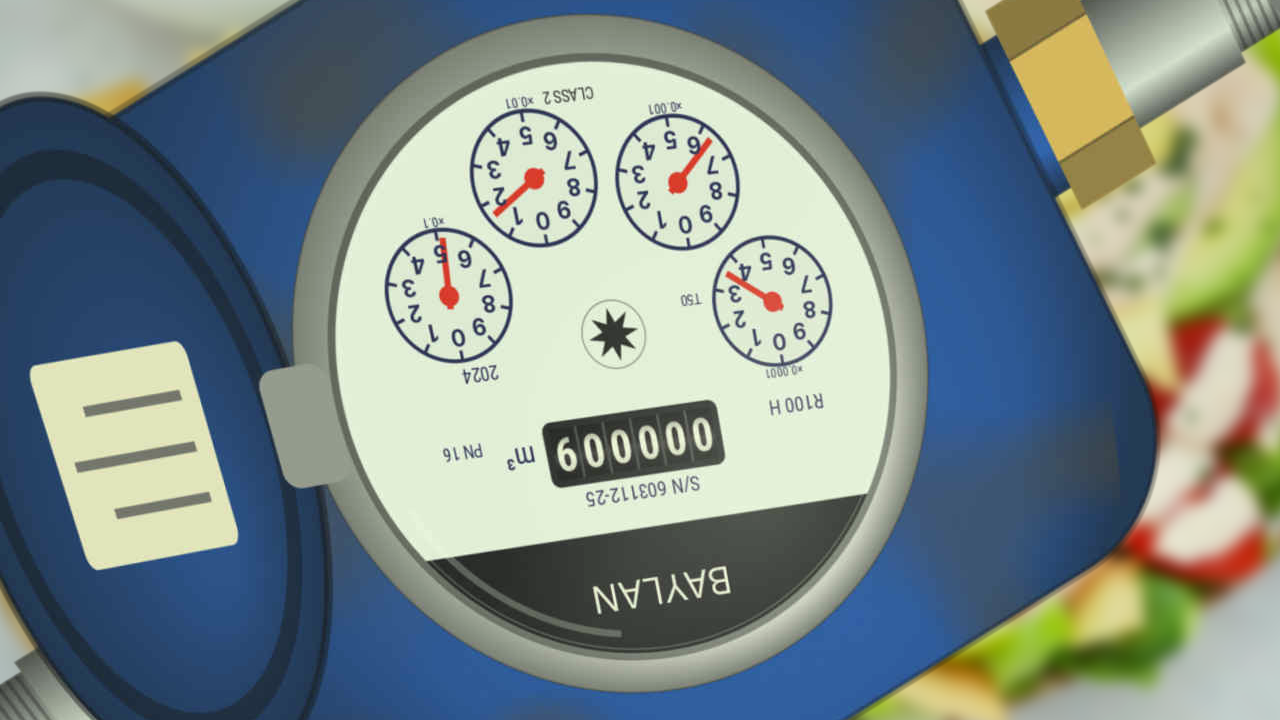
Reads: 9.5163m³
